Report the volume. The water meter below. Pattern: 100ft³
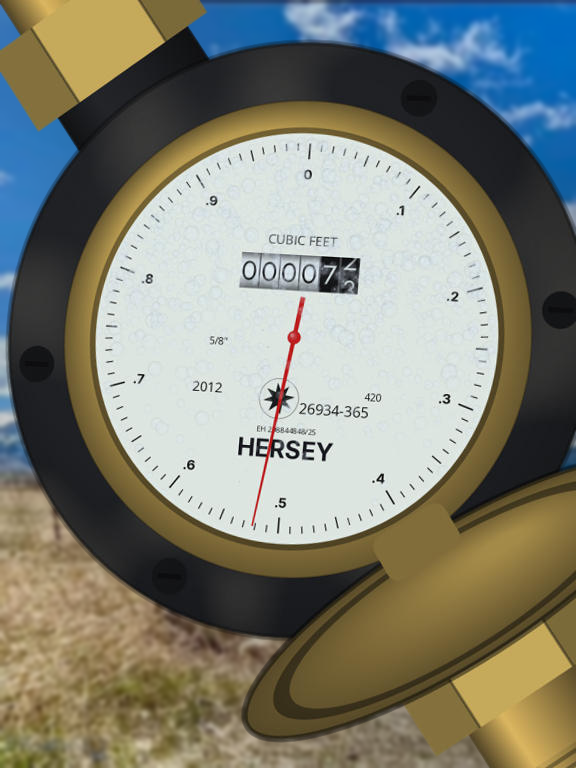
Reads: 72.52ft³
